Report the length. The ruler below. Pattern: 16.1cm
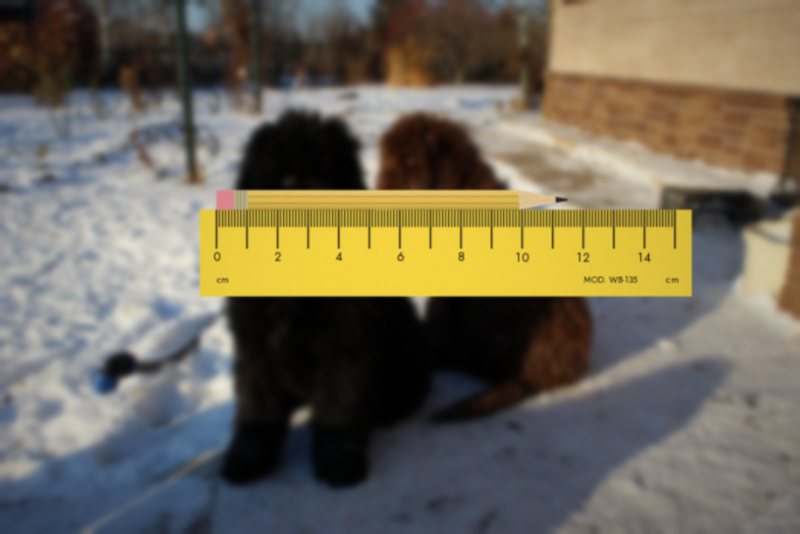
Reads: 11.5cm
